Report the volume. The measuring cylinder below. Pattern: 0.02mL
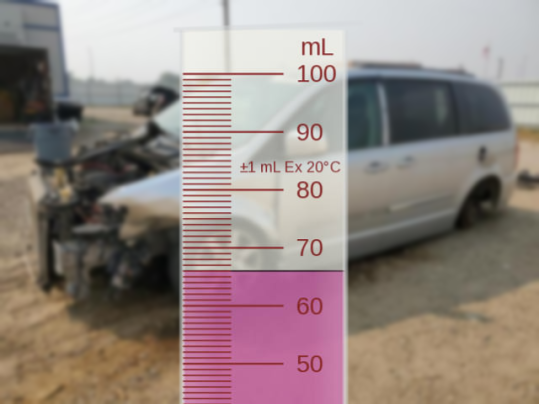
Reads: 66mL
